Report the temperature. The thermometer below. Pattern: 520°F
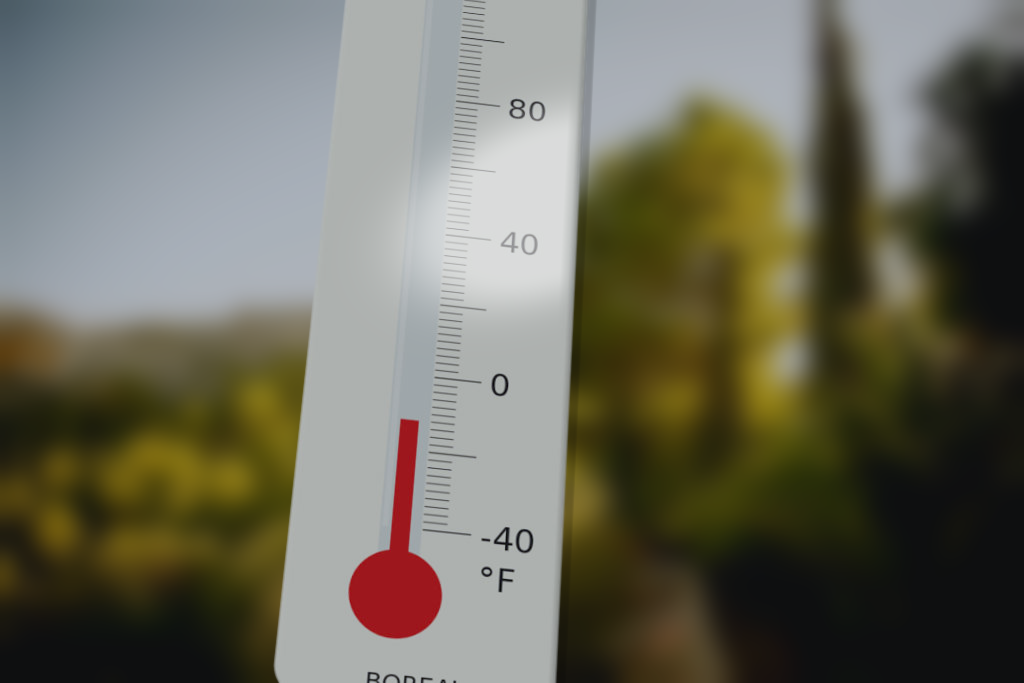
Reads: -12°F
